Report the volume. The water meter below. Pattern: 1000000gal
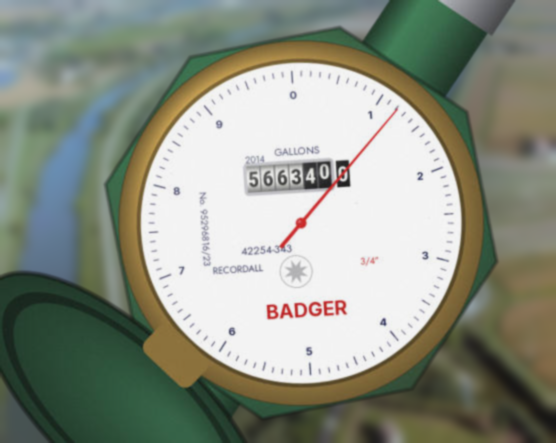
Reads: 5663401.2gal
